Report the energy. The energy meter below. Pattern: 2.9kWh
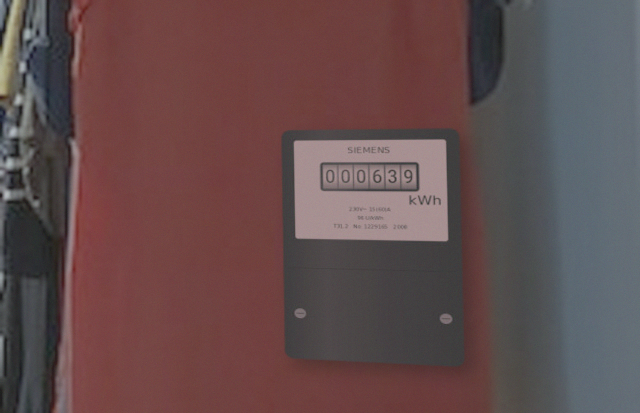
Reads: 639kWh
